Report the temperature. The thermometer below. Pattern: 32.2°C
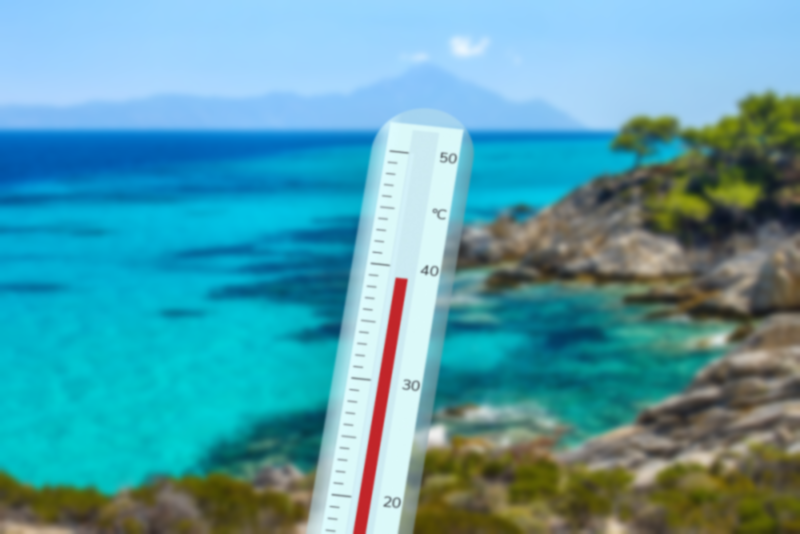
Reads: 39°C
